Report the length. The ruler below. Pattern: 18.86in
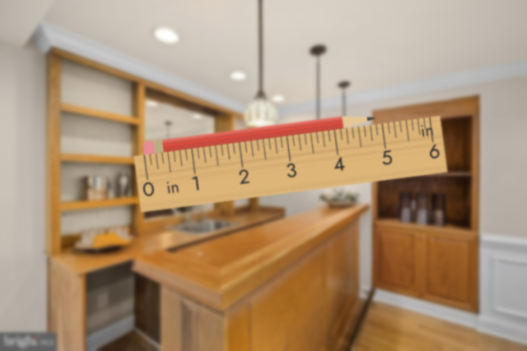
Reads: 4.875in
